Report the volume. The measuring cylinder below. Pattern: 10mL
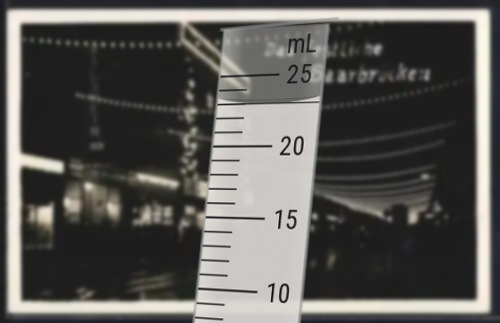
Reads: 23mL
